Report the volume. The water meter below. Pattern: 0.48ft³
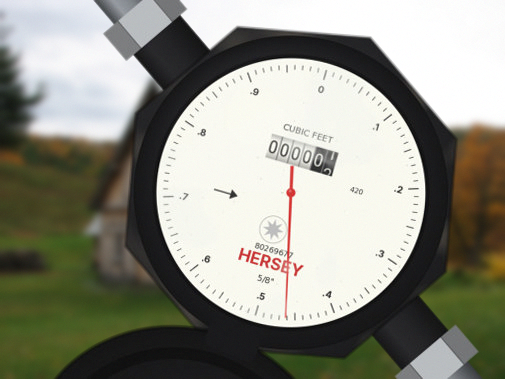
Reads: 1.46ft³
